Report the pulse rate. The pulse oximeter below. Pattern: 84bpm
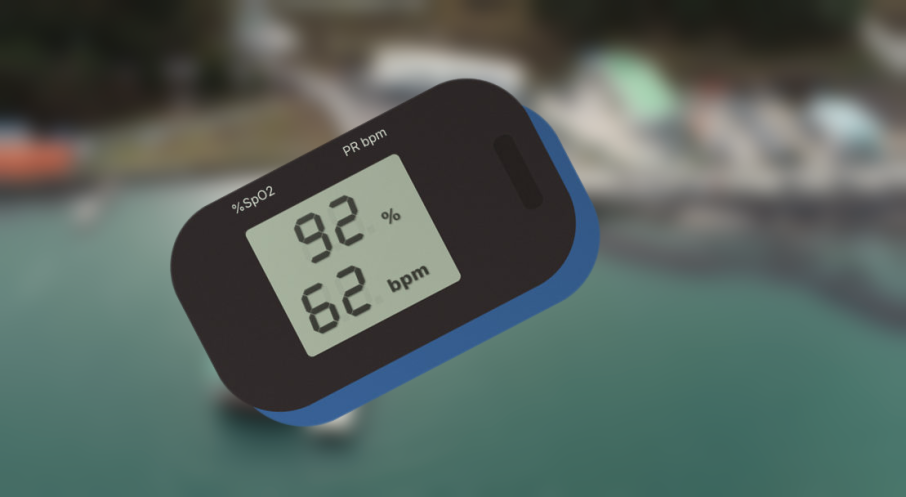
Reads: 62bpm
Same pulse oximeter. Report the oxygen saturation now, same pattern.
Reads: 92%
